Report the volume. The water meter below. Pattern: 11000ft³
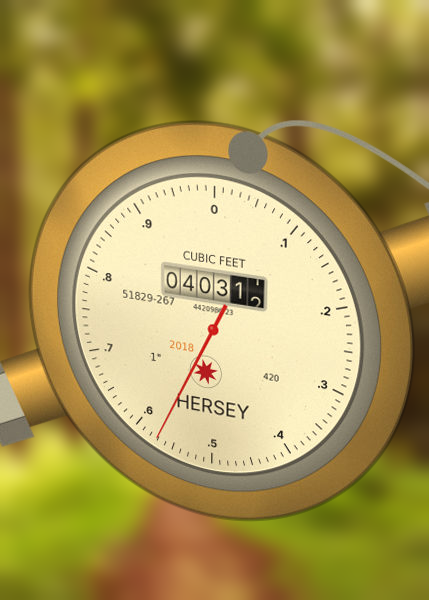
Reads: 40311.57ft³
